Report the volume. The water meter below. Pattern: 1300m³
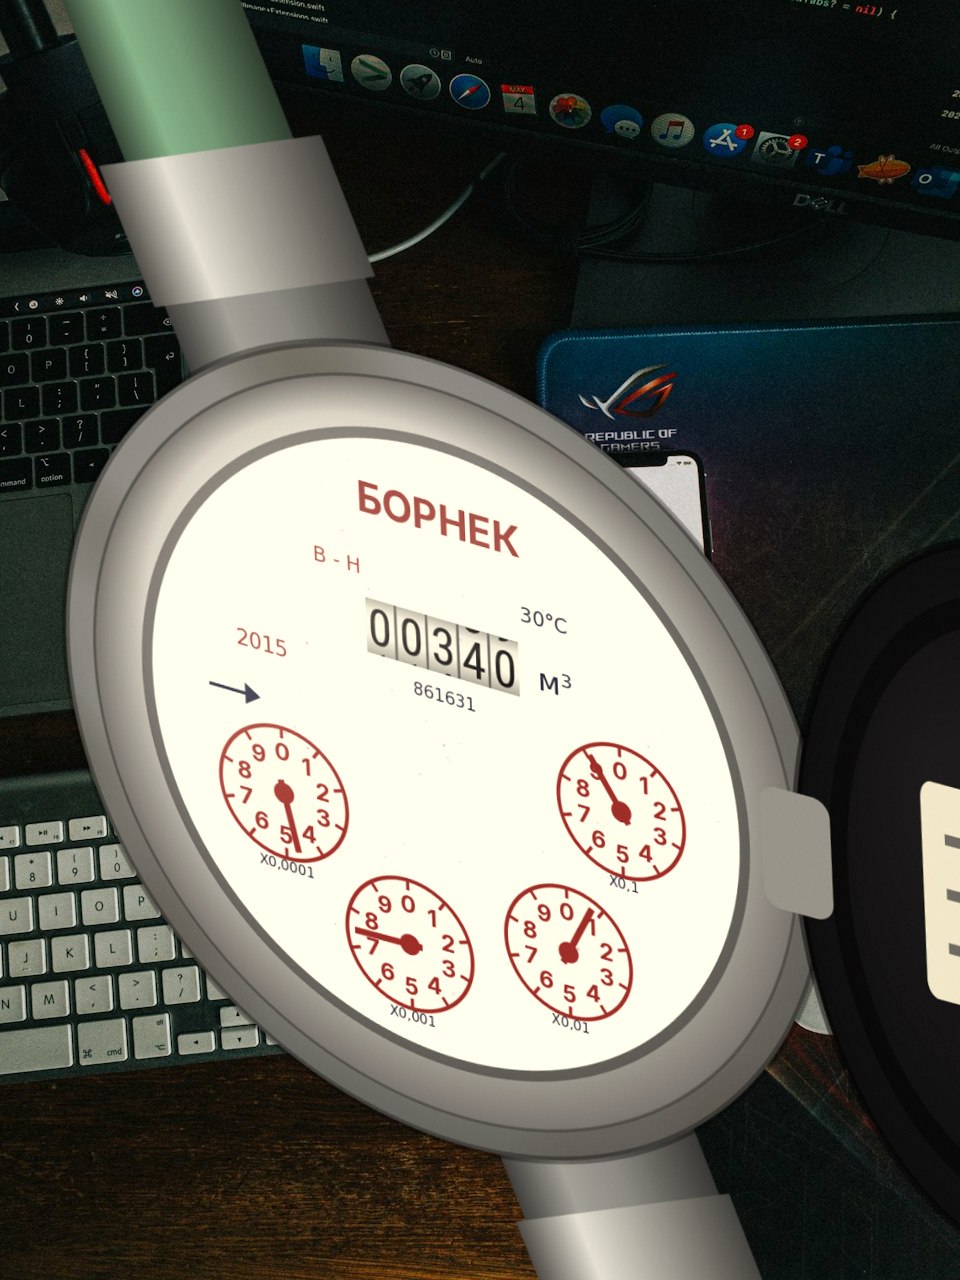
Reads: 339.9074m³
